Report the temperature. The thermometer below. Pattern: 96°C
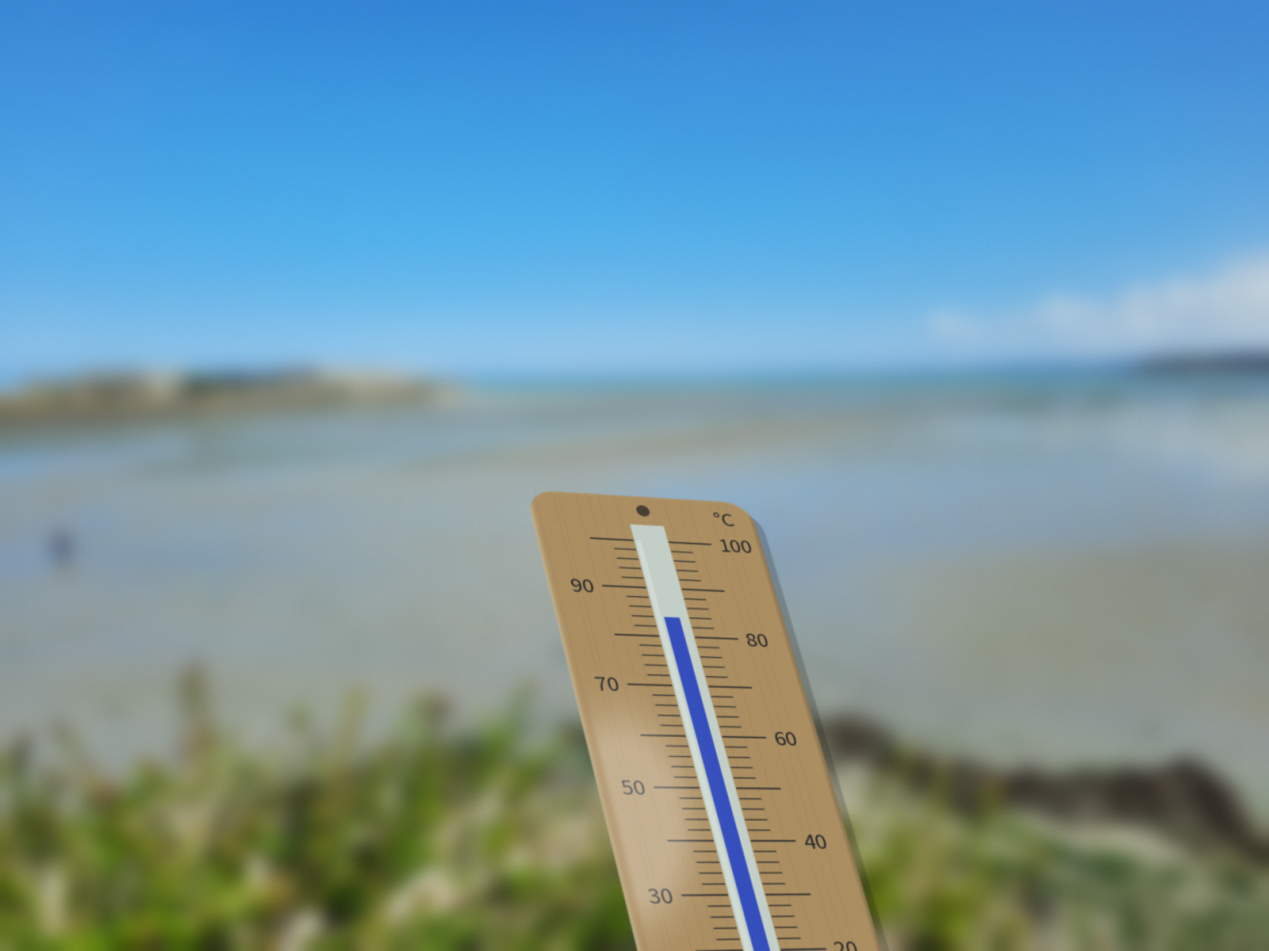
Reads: 84°C
